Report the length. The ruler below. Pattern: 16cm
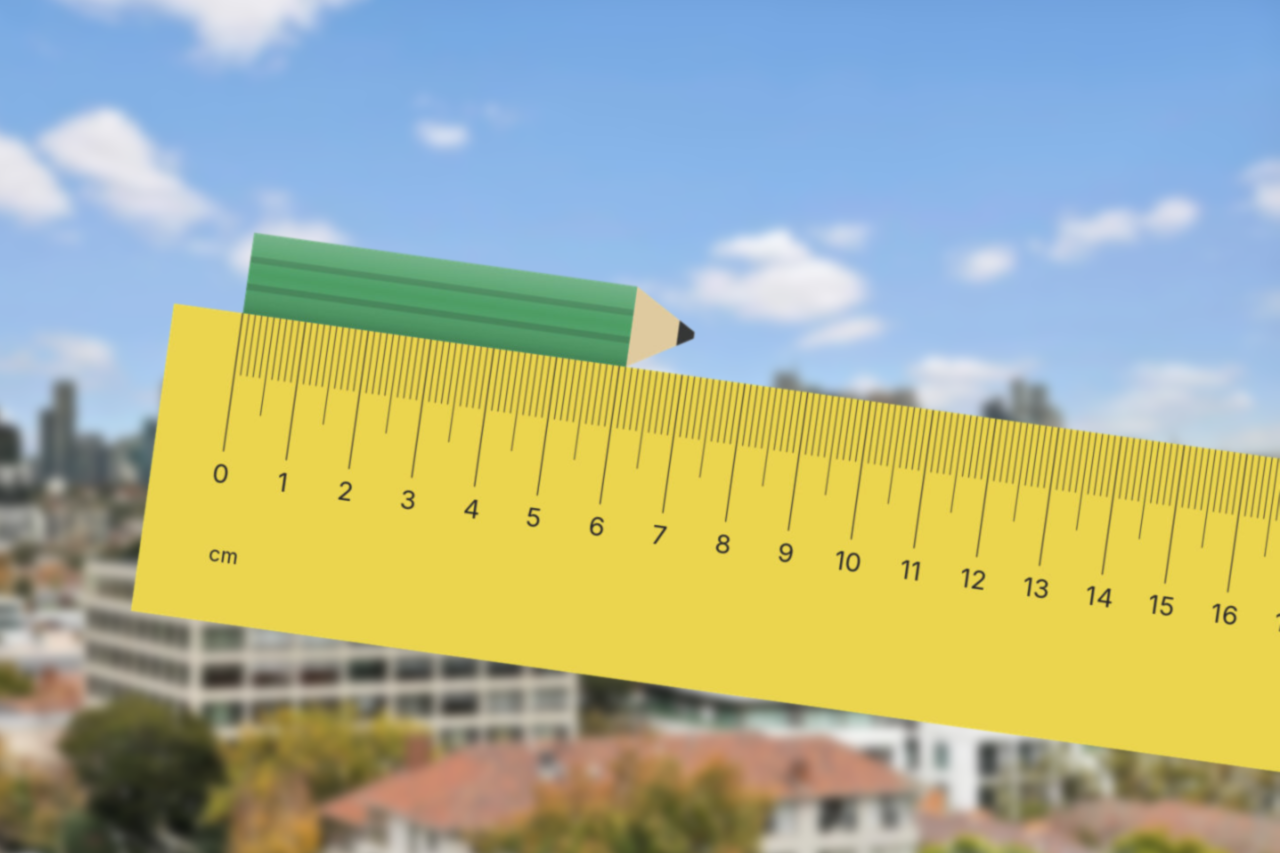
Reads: 7.1cm
